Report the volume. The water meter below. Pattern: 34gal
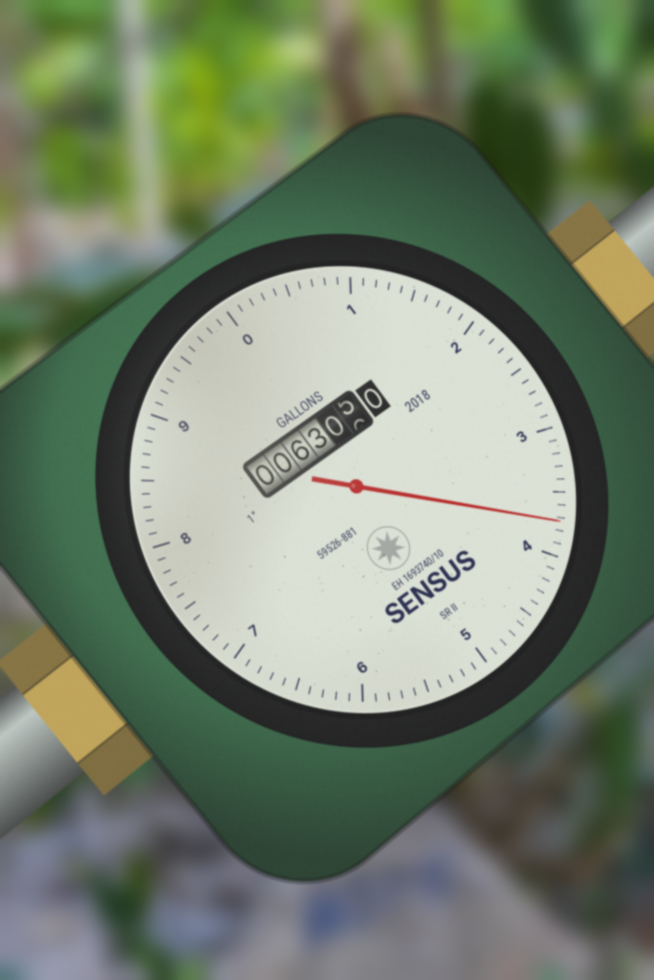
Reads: 63053.7gal
